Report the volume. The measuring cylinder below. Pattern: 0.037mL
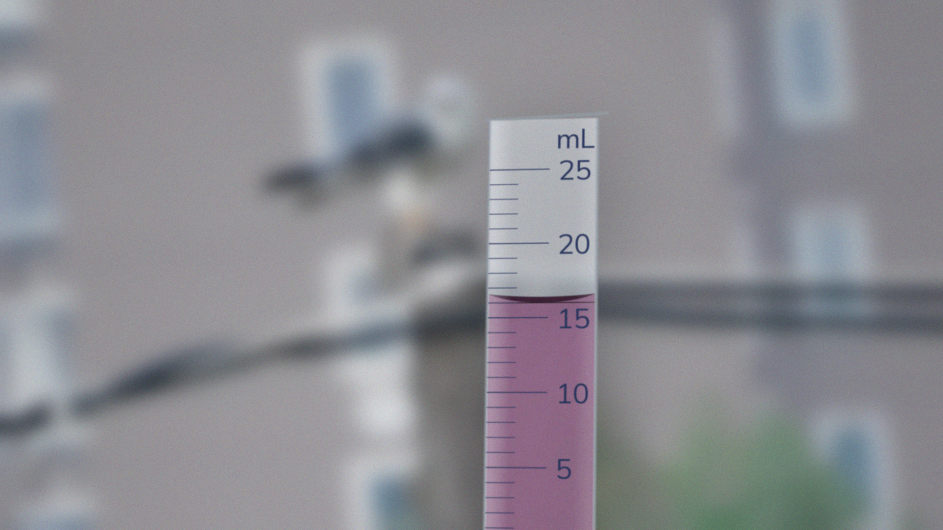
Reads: 16mL
